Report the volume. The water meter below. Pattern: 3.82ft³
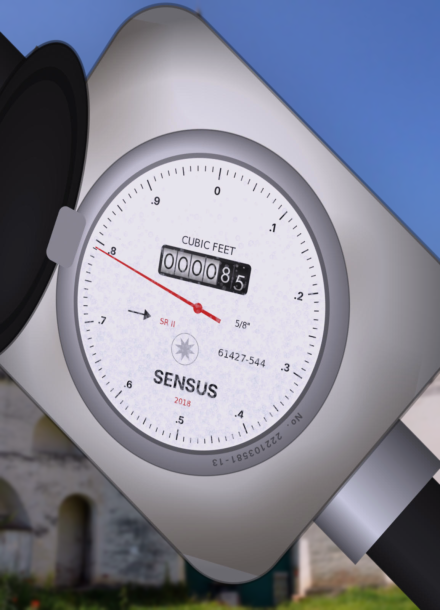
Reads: 84.79ft³
